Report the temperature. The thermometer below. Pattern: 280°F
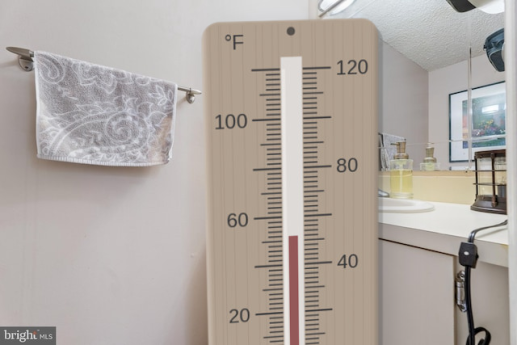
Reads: 52°F
